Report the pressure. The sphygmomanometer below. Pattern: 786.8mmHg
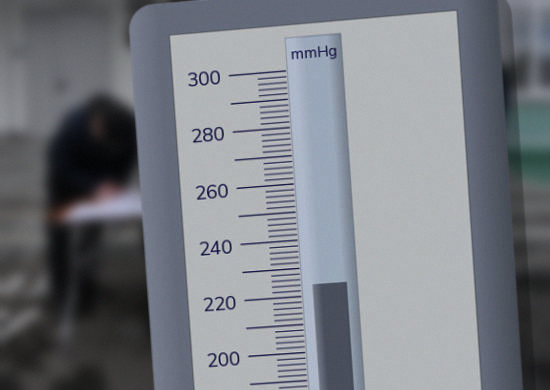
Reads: 224mmHg
